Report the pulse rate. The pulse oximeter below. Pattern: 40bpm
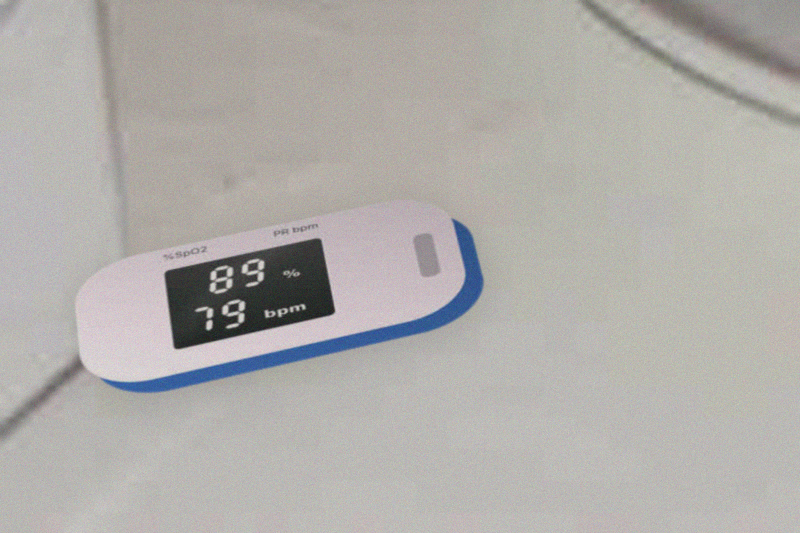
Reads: 79bpm
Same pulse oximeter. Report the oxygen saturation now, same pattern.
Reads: 89%
